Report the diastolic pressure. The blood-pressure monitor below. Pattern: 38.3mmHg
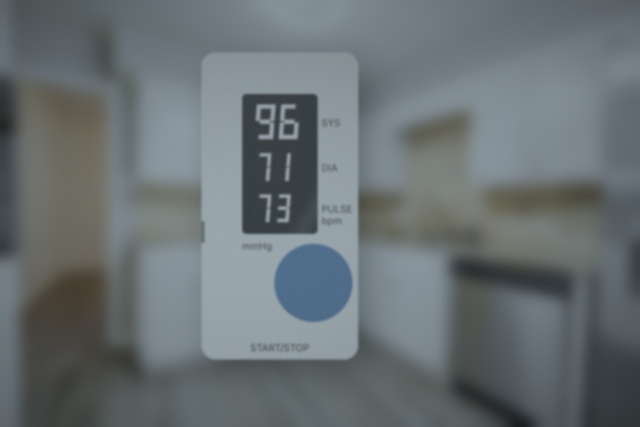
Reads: 71mmHg
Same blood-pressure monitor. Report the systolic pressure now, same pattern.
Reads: 96mmHg
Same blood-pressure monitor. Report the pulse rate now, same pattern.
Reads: 73bpm
